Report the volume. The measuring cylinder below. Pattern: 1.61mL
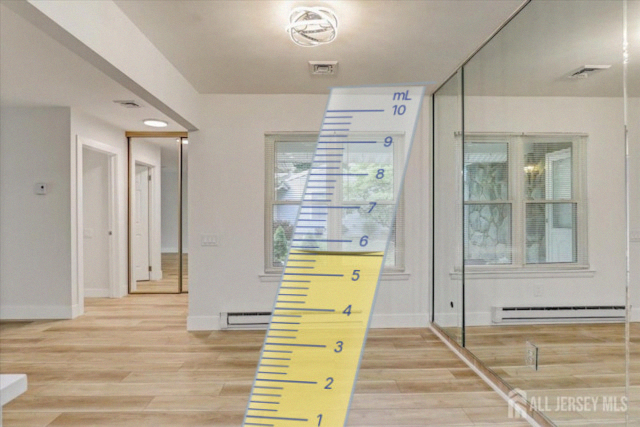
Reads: 5.6mL
